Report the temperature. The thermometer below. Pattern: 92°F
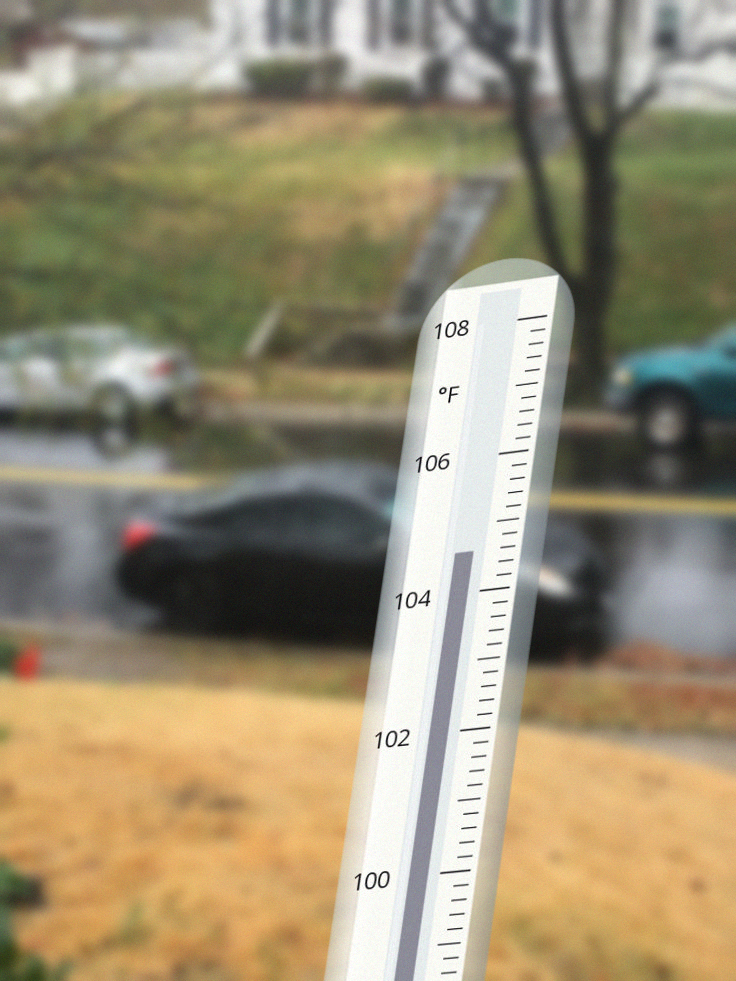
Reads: 104.6°F
